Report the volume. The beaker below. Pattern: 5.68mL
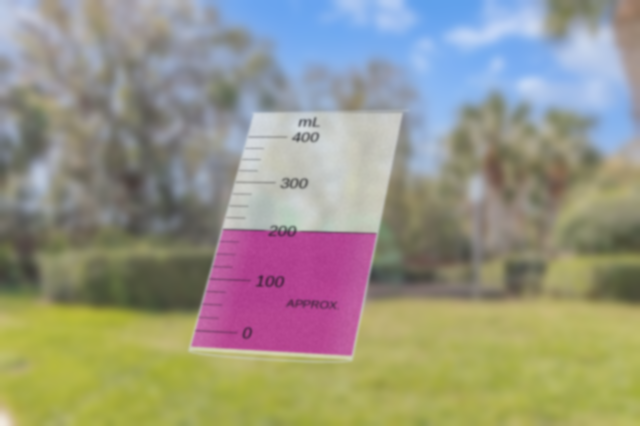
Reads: 200mL
